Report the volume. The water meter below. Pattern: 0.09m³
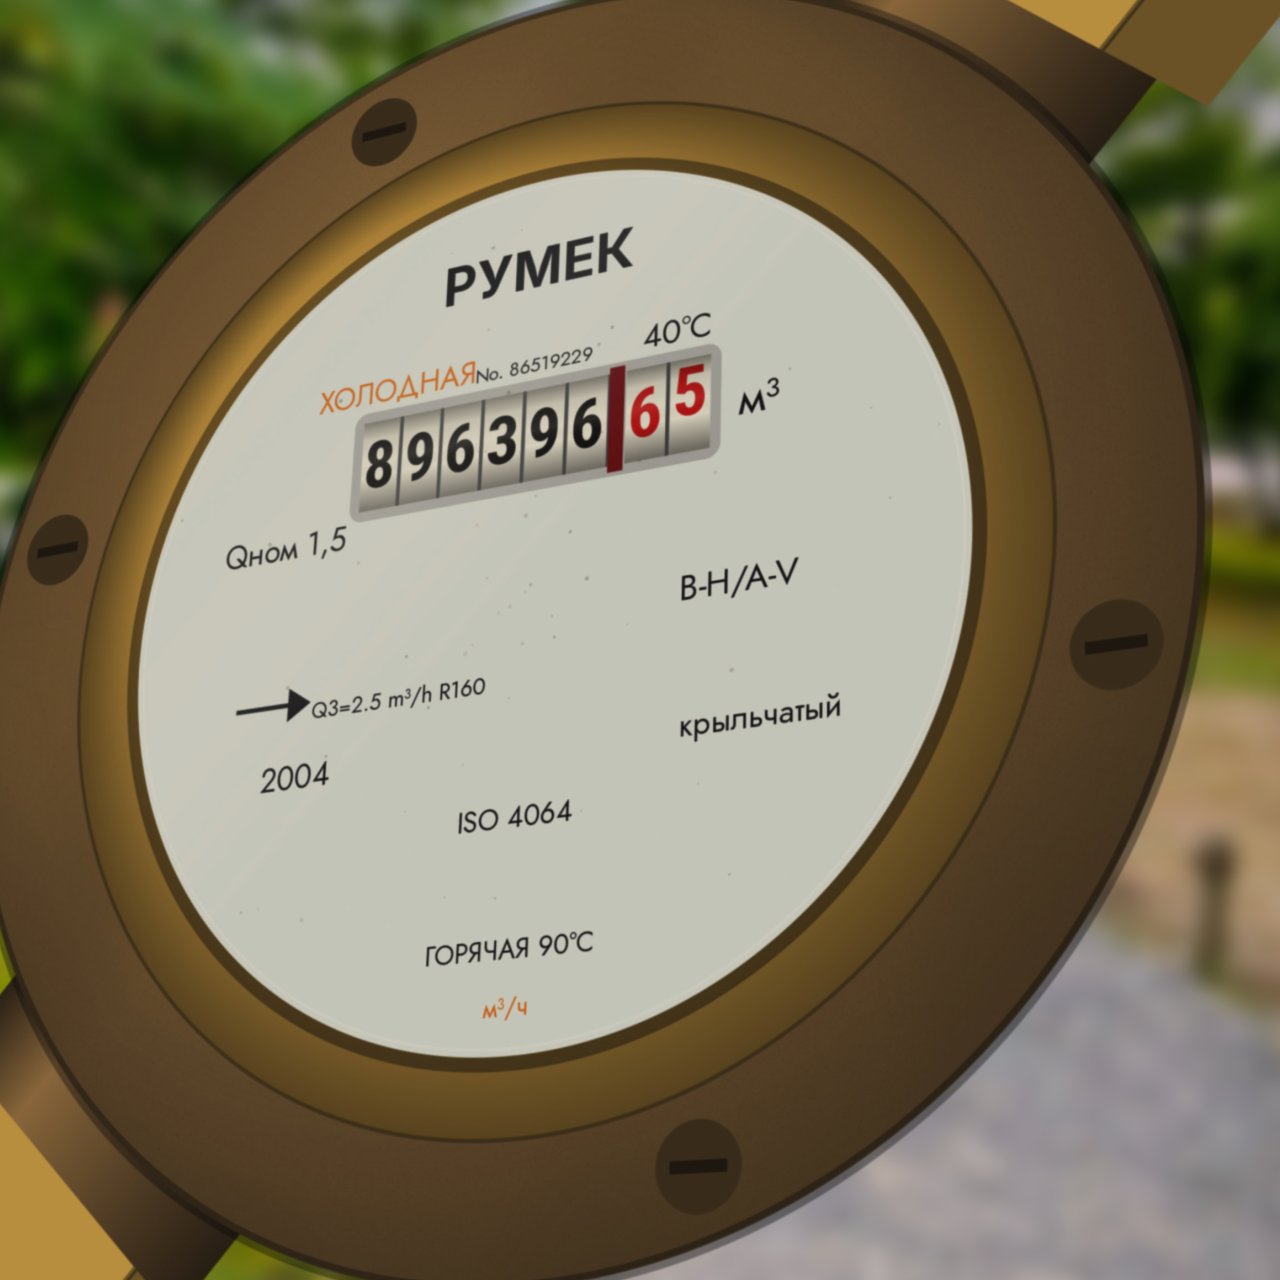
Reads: 896396.65m³
